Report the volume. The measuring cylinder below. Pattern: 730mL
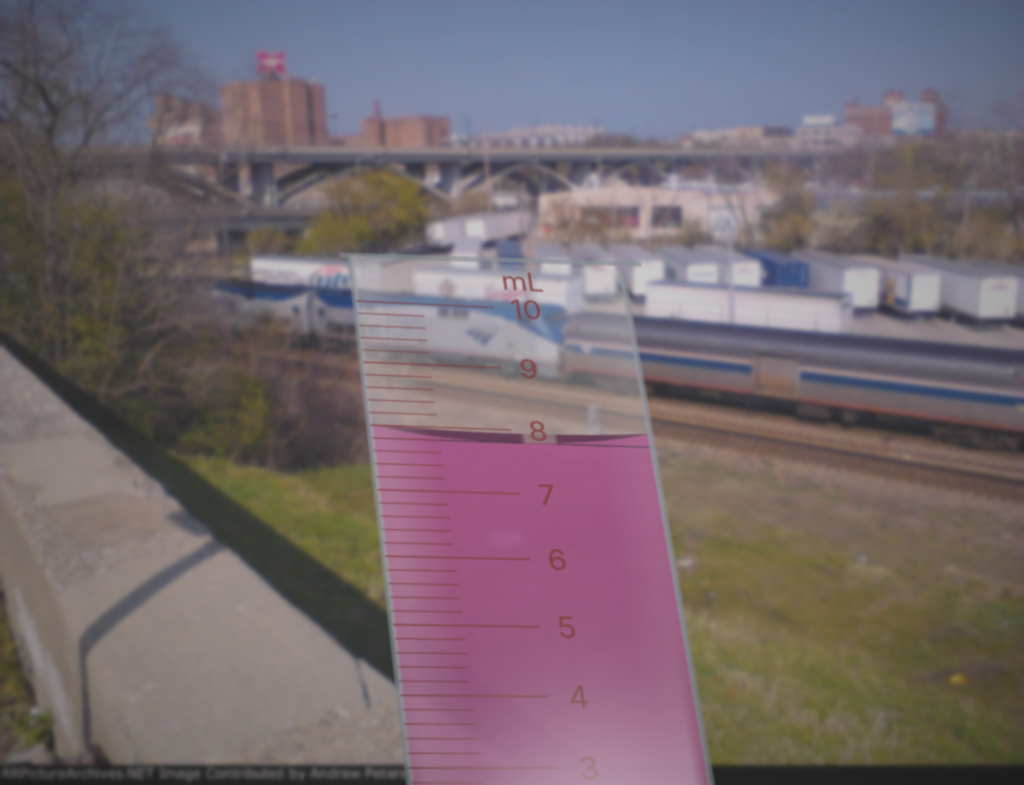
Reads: 7.8mL
